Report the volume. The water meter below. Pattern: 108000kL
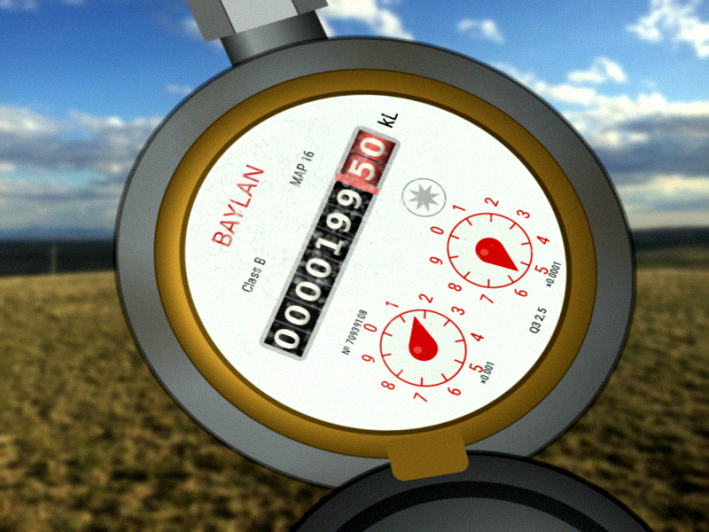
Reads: 199.5015kL
